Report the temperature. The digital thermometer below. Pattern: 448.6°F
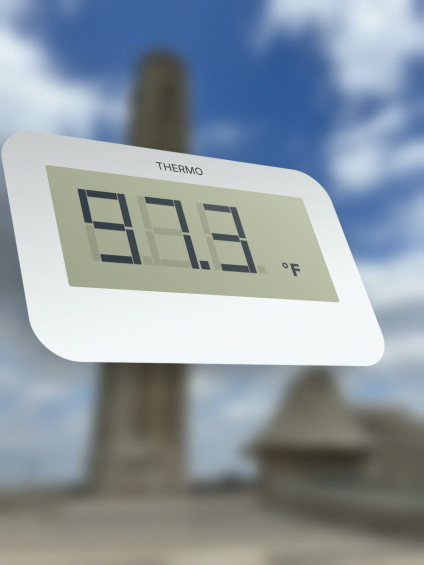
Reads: 97.3°F
